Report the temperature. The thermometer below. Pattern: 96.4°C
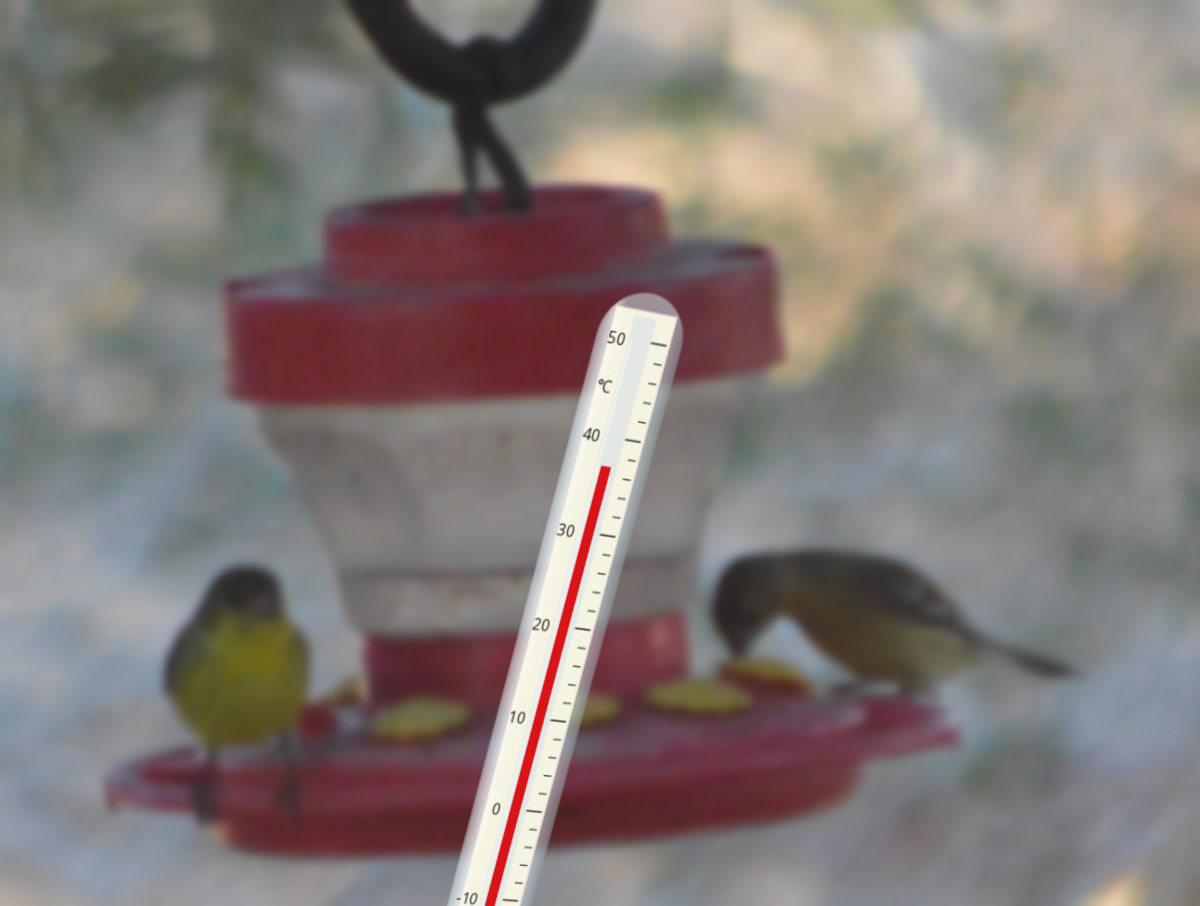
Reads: 37°C
